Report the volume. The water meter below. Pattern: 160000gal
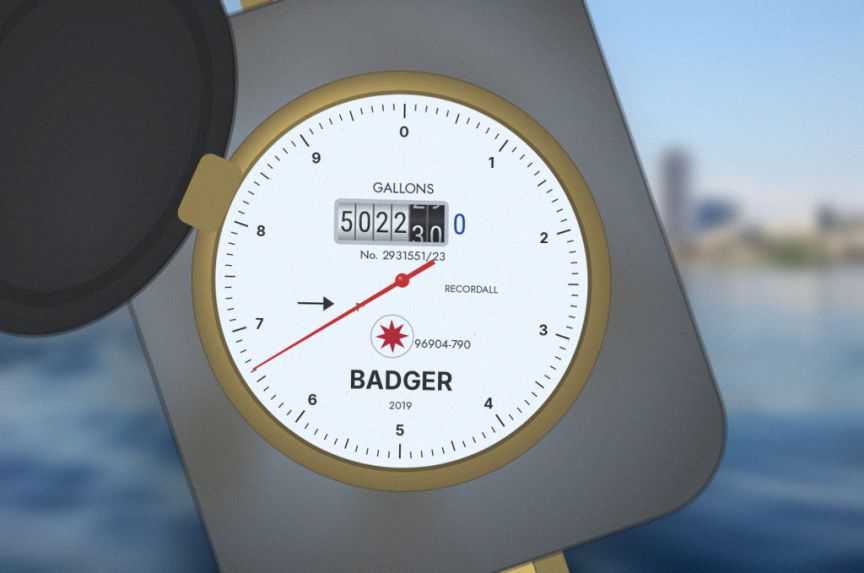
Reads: 5022296.6gal
